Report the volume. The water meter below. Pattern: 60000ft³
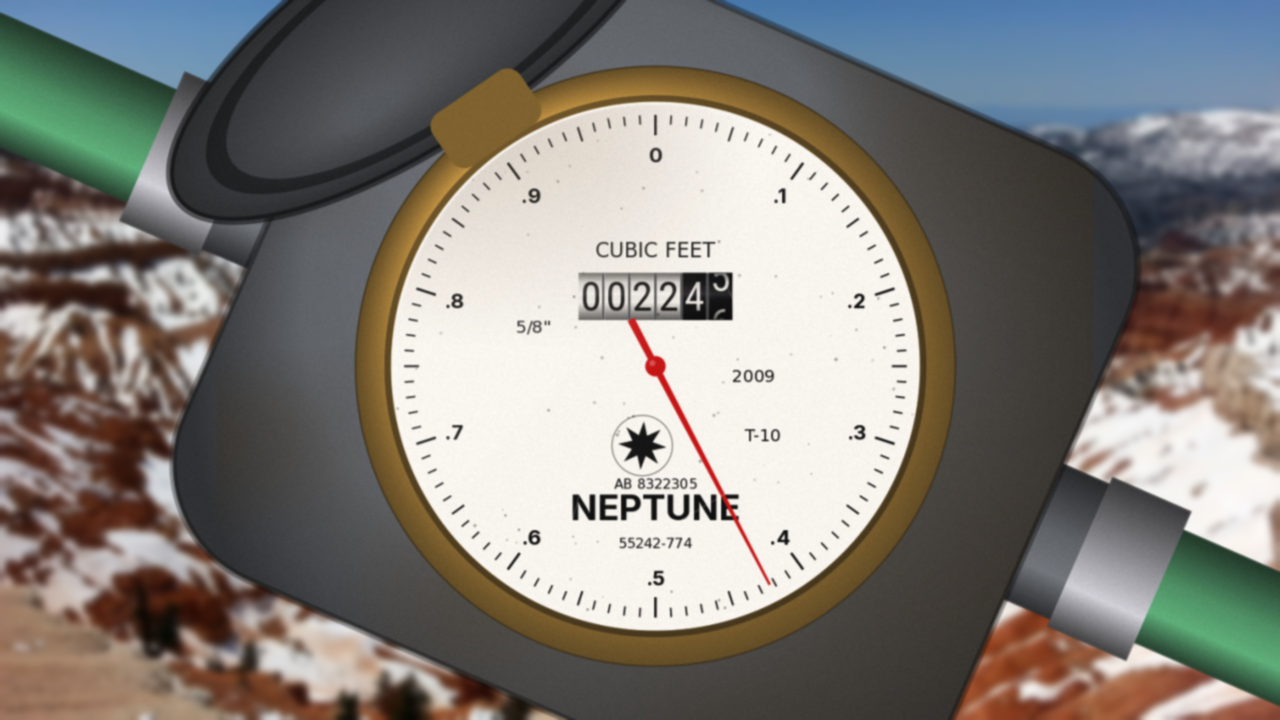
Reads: 2245.42ft³
